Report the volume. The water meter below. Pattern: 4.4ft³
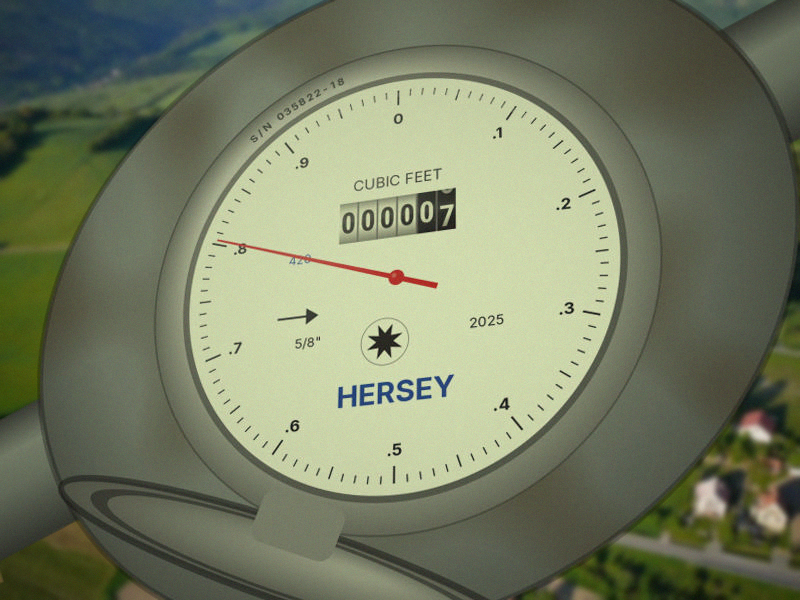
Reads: 6.80ft³
